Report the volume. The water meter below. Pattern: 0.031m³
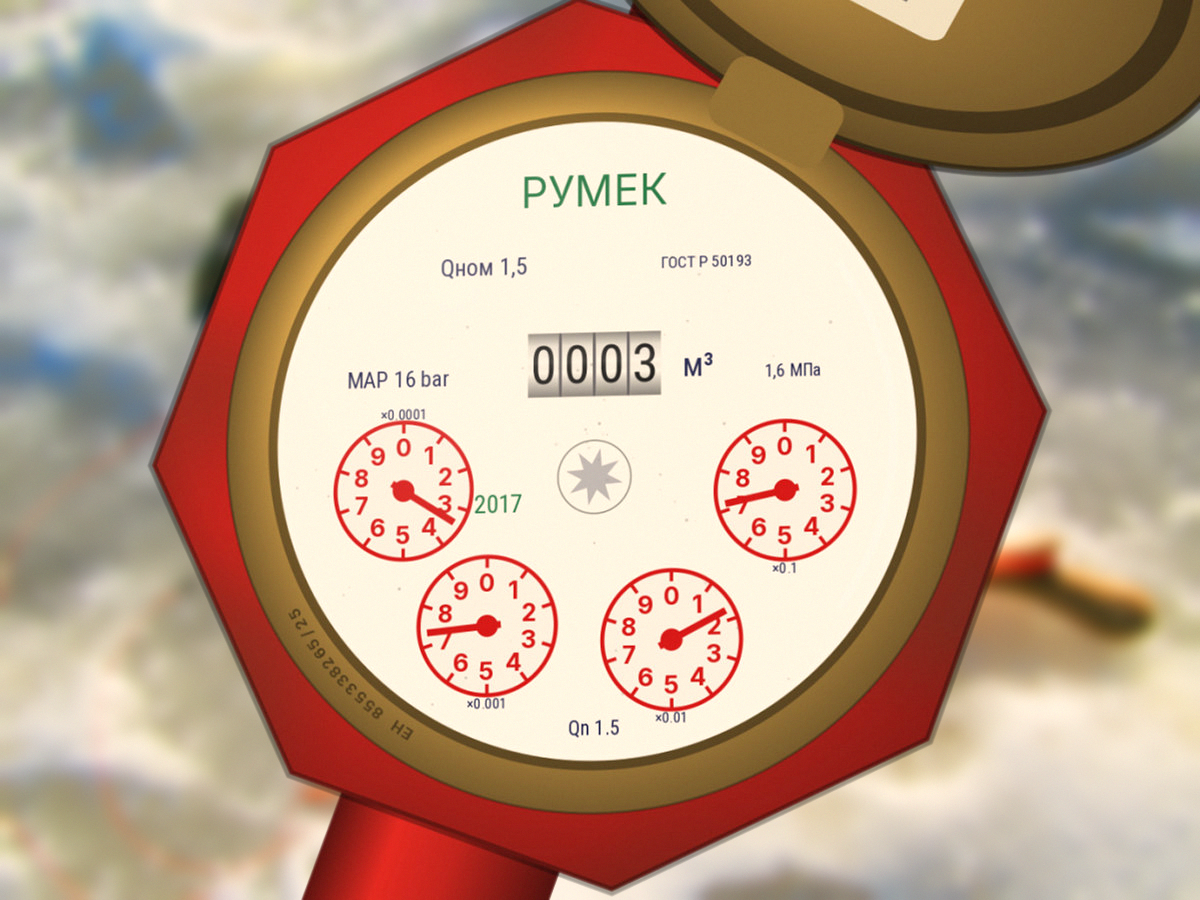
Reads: 3.7173m³
